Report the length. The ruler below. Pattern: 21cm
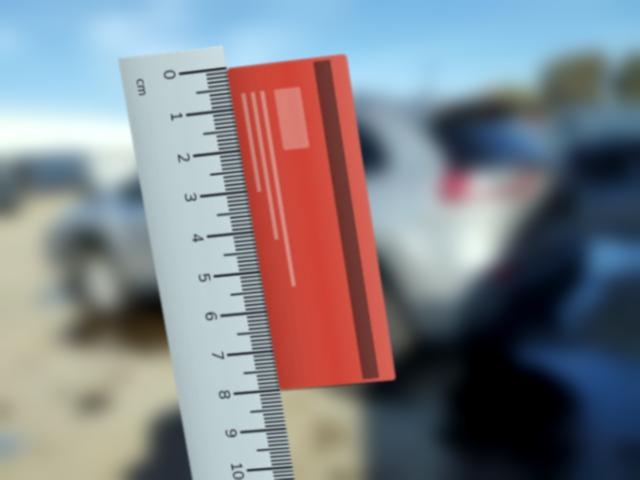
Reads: 8cm
